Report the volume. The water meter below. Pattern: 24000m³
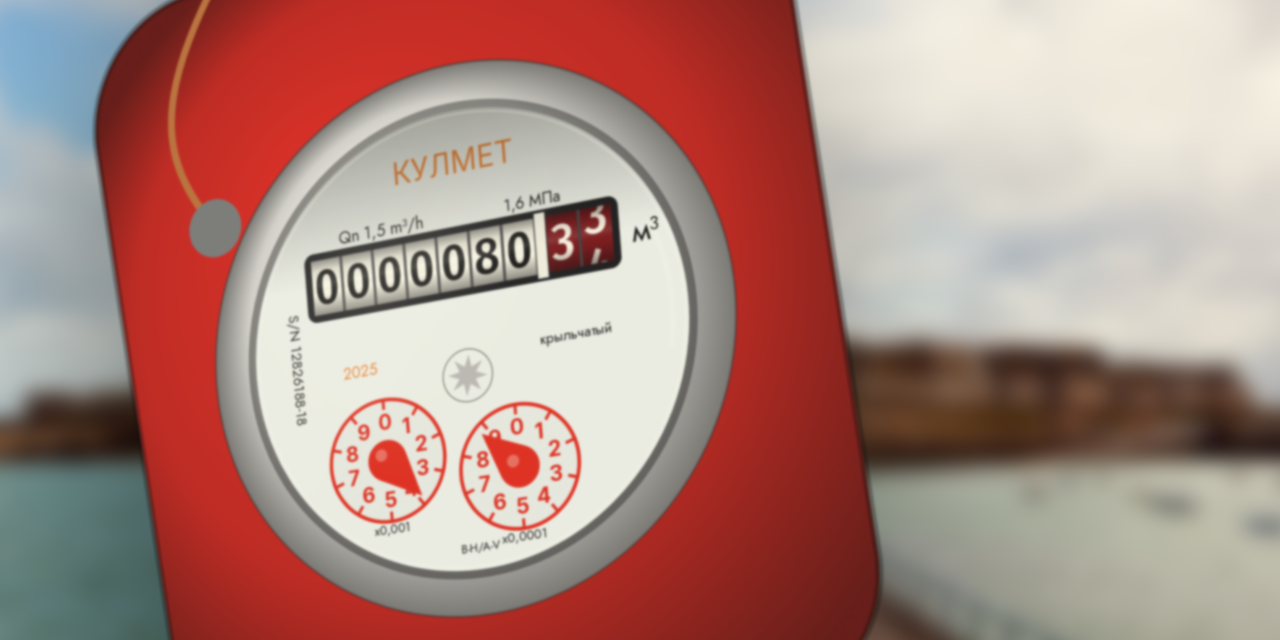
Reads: 80.3338m³
